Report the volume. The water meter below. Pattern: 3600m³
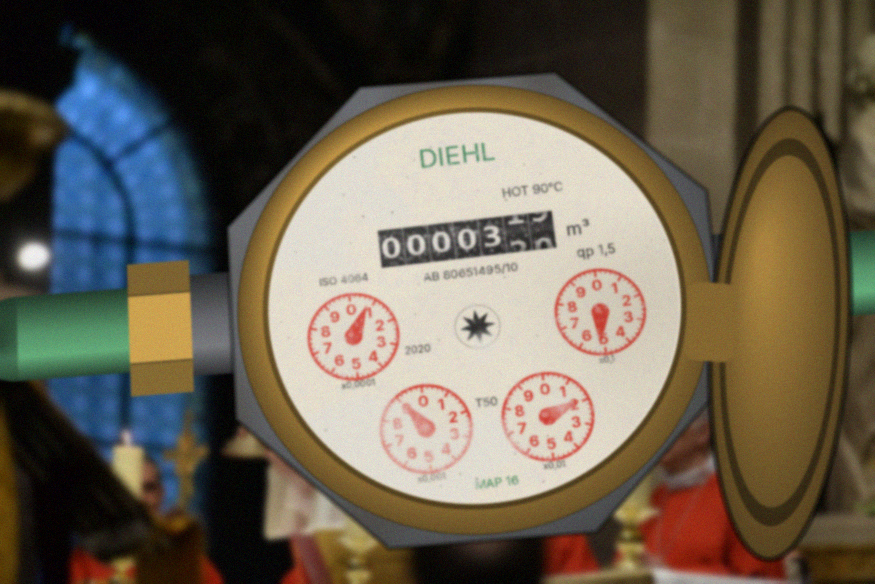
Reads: 319.5190m³
